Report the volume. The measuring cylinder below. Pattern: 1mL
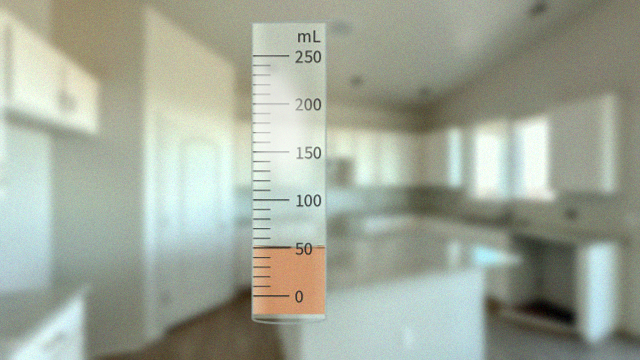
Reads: 50mL
